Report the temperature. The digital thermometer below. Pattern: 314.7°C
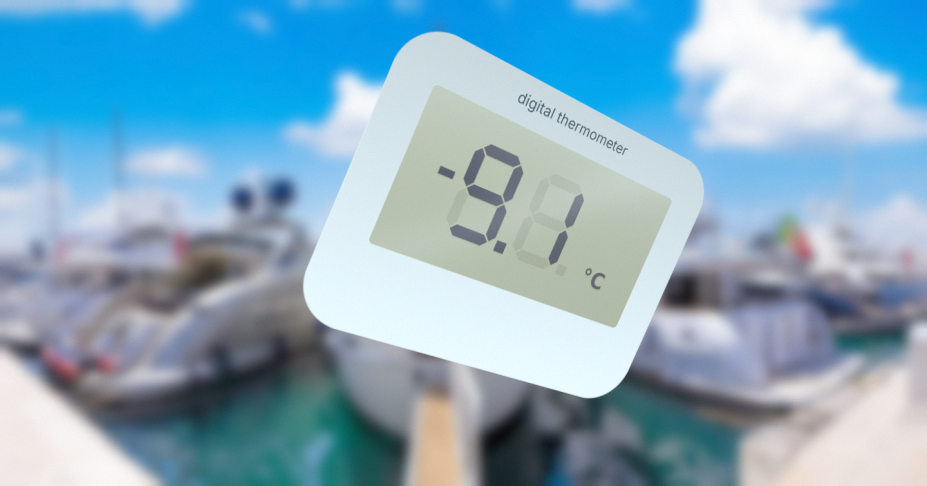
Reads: -9.1°C
